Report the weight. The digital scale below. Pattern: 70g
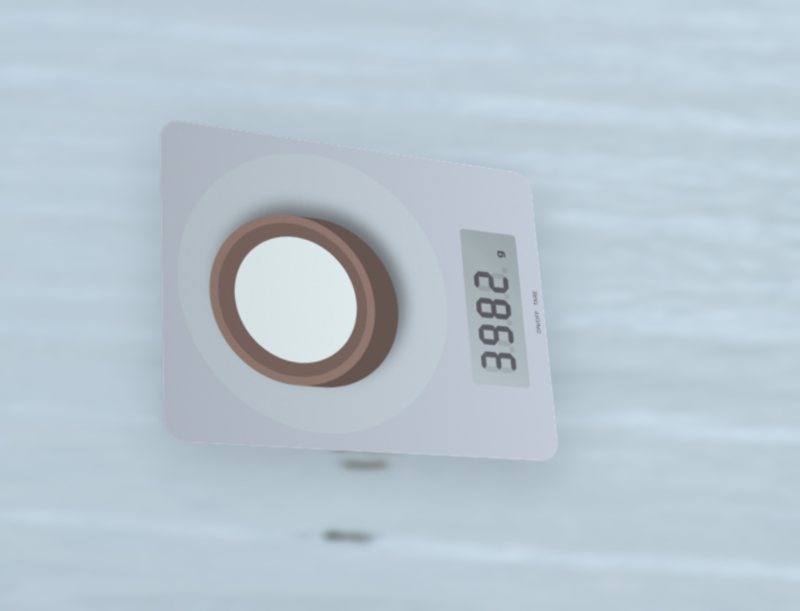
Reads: 3982g
